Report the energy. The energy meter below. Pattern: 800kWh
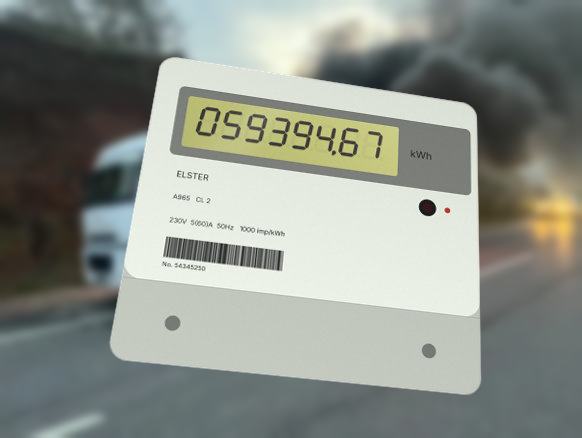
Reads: 59394.67kWh
